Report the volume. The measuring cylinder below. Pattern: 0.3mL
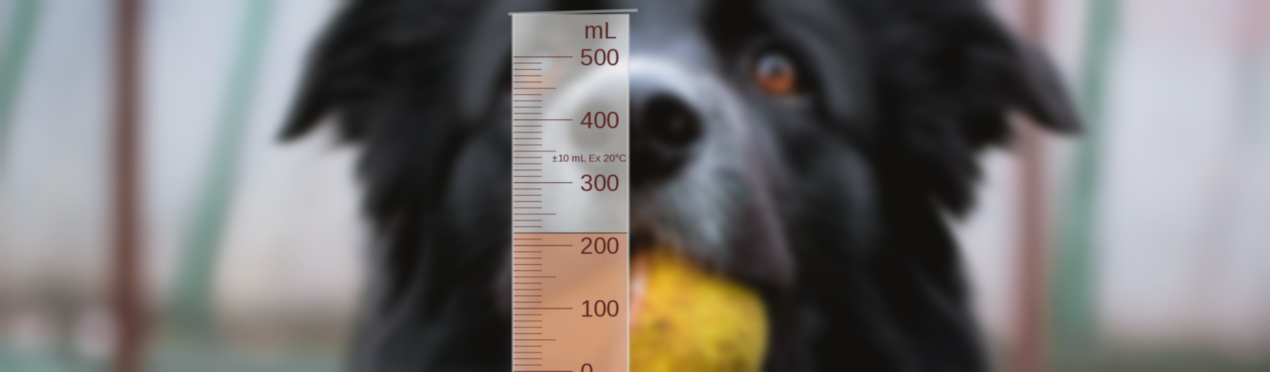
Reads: 220mL
